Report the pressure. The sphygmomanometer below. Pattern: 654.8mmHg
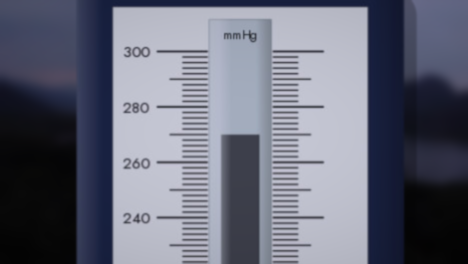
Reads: 270mmHg
